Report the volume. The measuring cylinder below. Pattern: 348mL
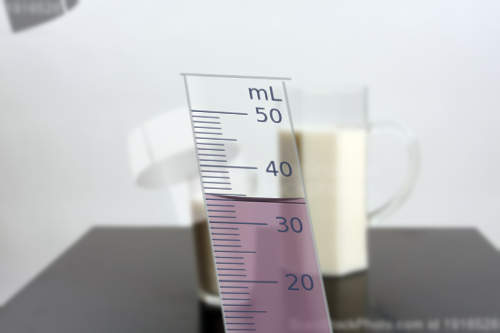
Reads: 34mL
